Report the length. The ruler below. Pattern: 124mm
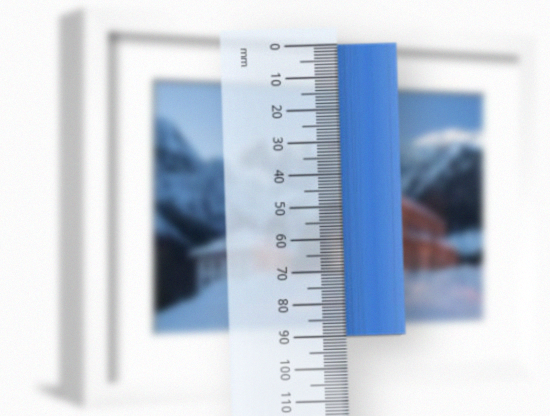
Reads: 90mm
